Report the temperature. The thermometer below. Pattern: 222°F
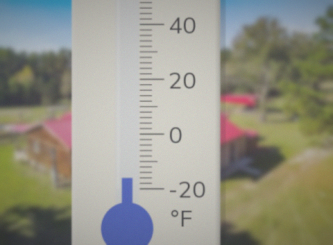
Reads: -16°F
